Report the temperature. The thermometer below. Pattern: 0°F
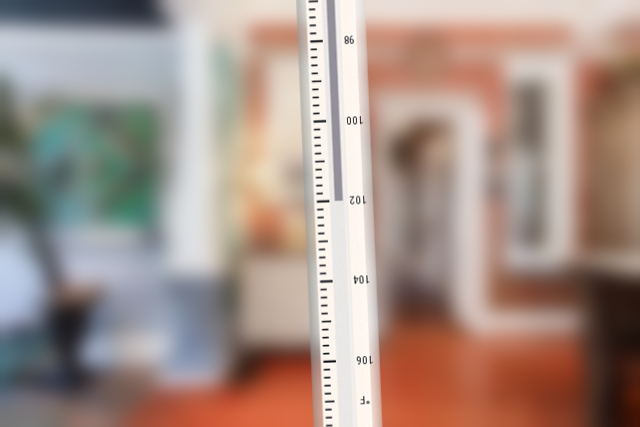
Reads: 102°F
